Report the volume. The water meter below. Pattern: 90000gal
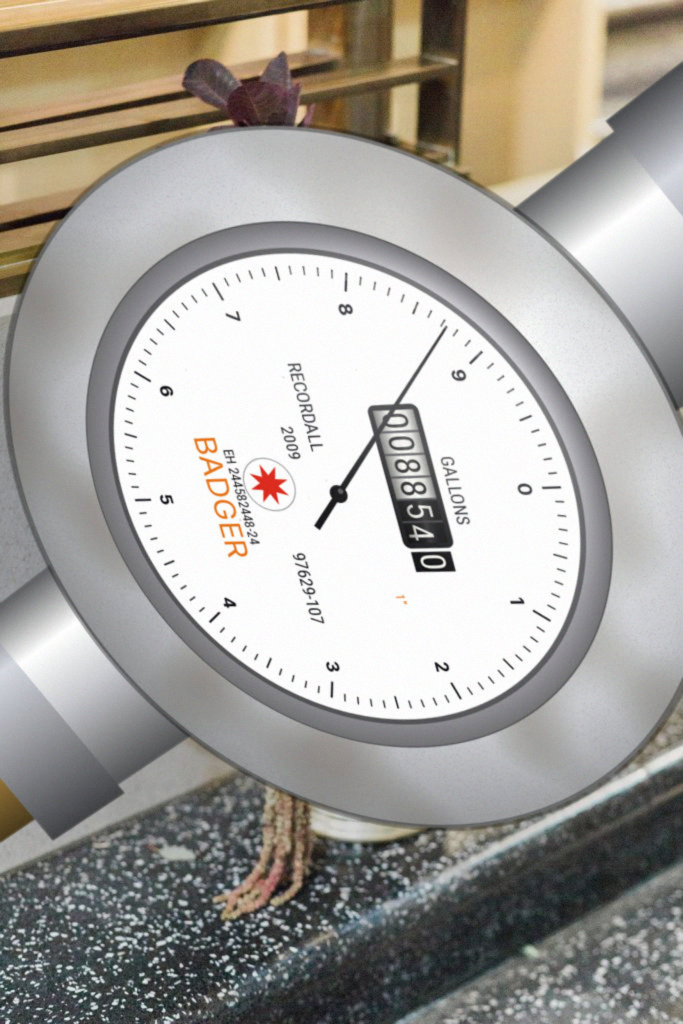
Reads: 88538.7gal
